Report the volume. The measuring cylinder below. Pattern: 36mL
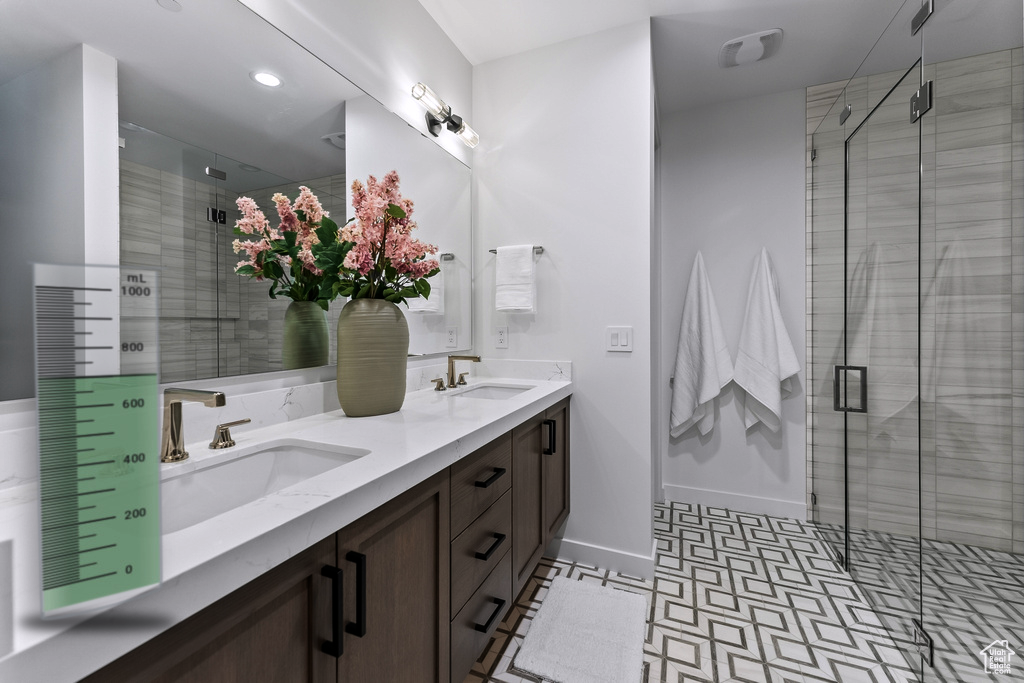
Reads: 700mL
